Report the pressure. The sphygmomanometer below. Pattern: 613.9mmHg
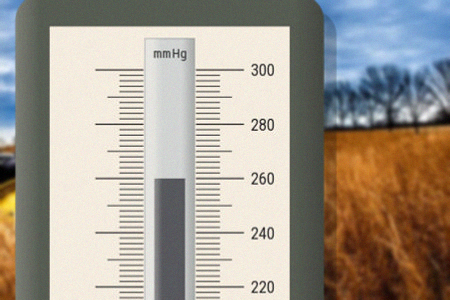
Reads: 260mmHg
